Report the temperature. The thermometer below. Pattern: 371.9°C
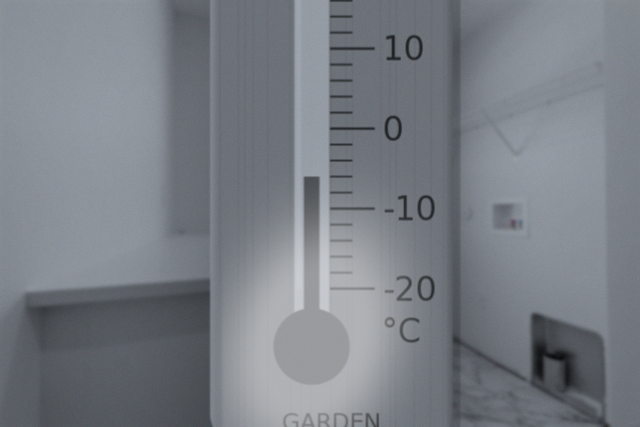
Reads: -6°C
